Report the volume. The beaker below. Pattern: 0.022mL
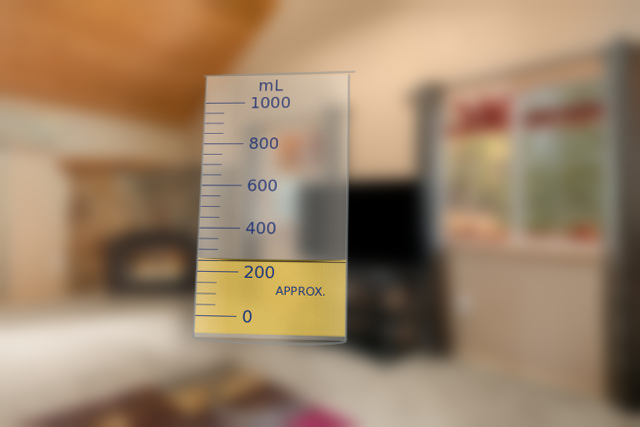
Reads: 250mL
